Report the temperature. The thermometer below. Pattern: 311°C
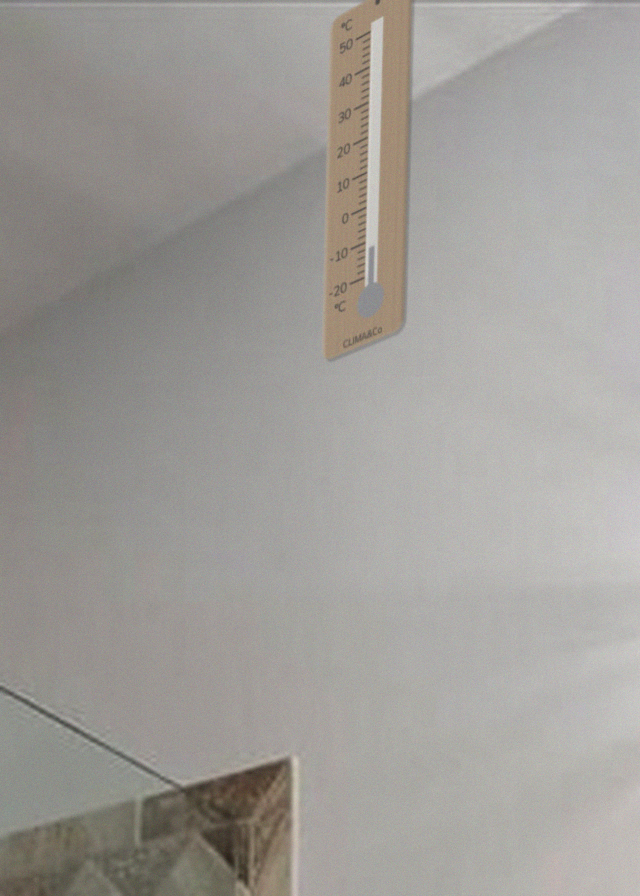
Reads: -12°C
